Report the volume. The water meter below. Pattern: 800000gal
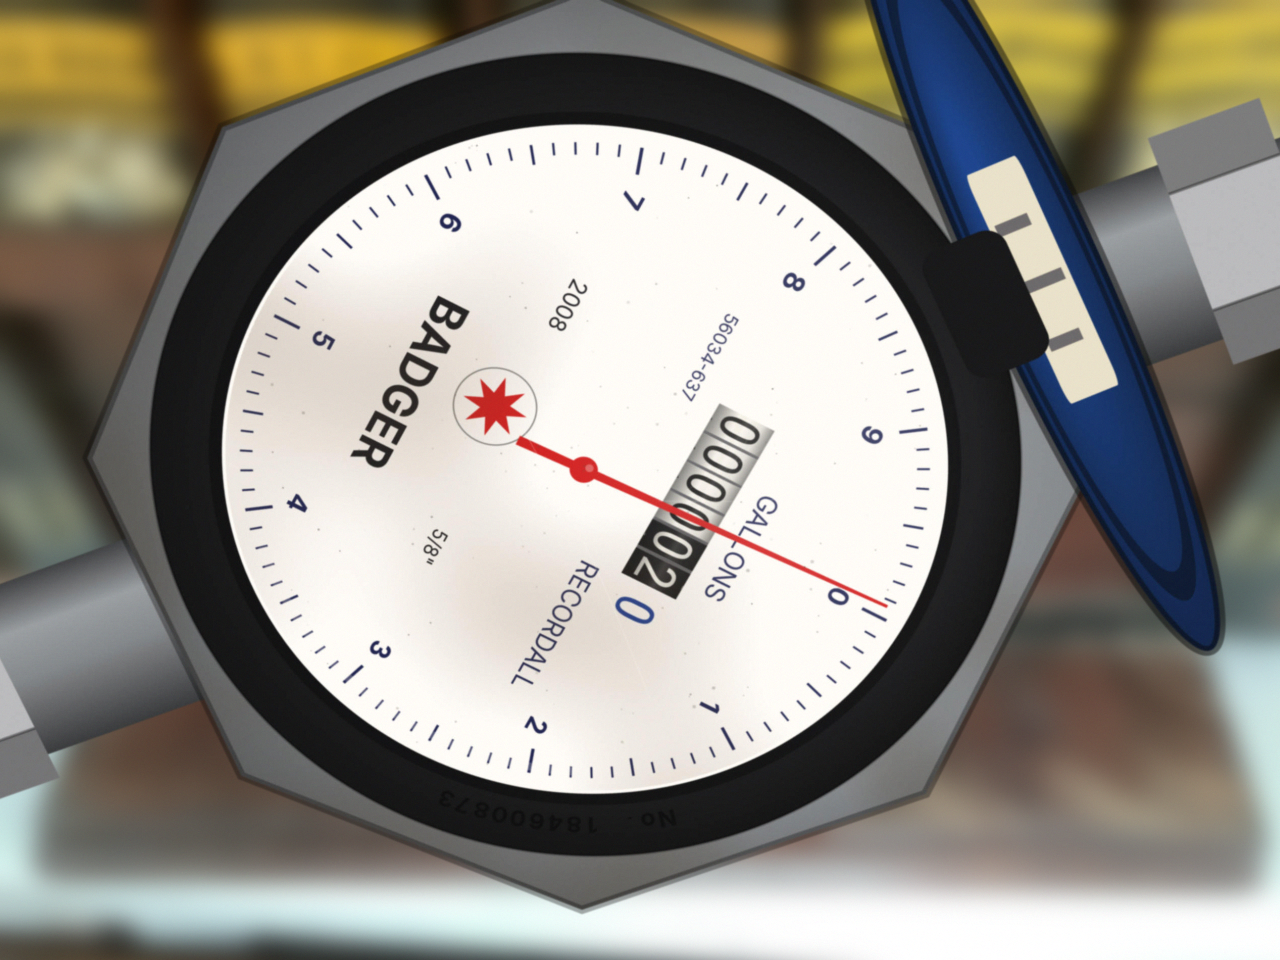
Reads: 19.9gal
